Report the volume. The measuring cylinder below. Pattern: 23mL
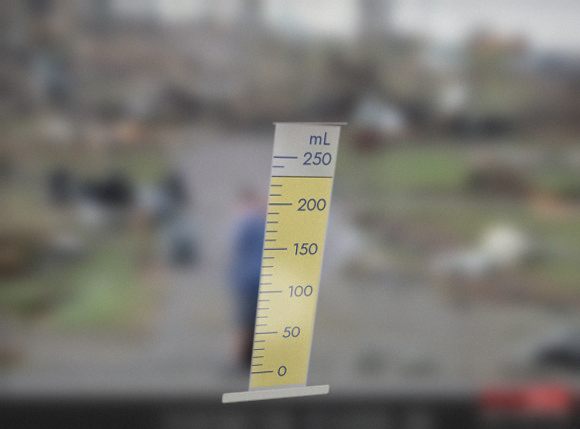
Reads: 230mL
